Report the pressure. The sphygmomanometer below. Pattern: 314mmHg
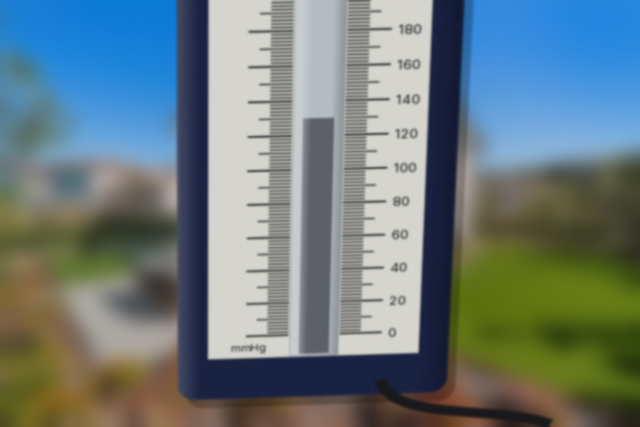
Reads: 130mmHg
